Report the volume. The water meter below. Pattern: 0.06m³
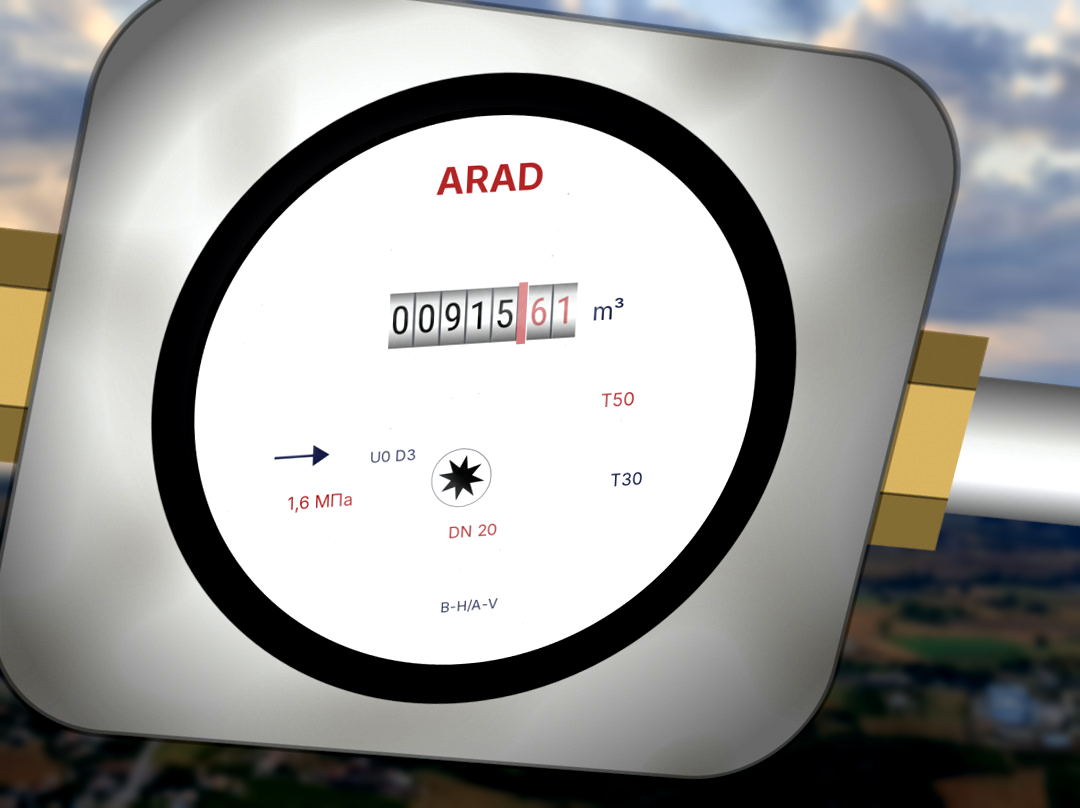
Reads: 915.61m³
